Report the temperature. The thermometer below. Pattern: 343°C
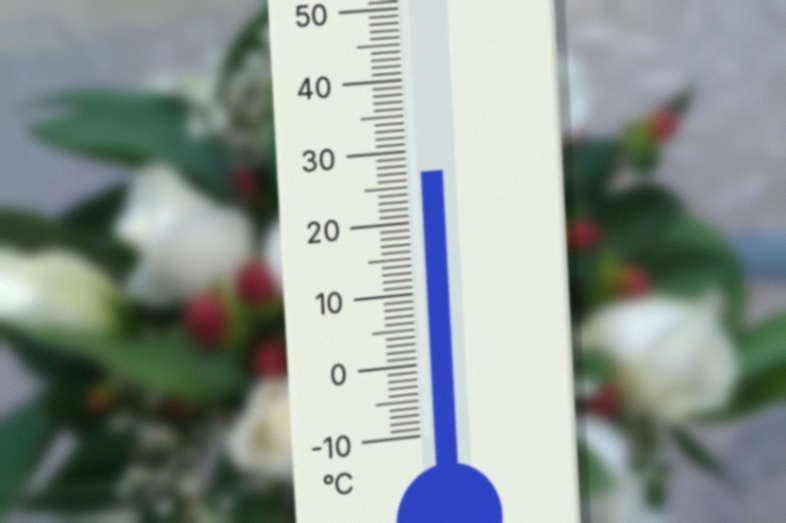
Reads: 27°C
